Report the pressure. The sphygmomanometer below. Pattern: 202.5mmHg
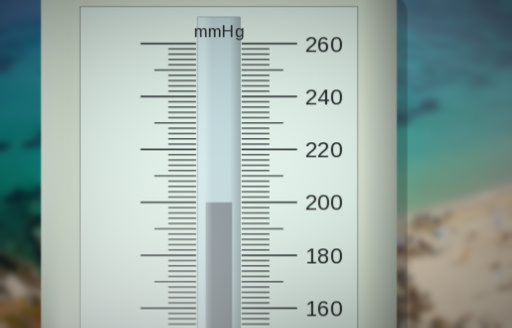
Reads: 200mmHg
